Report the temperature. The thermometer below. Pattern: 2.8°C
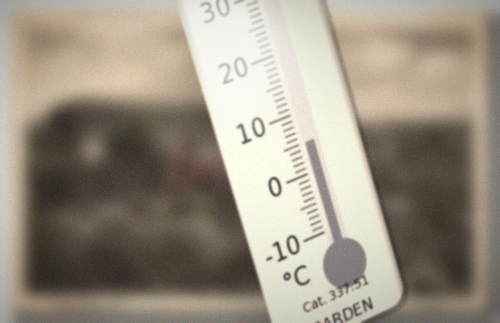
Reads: 5°C
